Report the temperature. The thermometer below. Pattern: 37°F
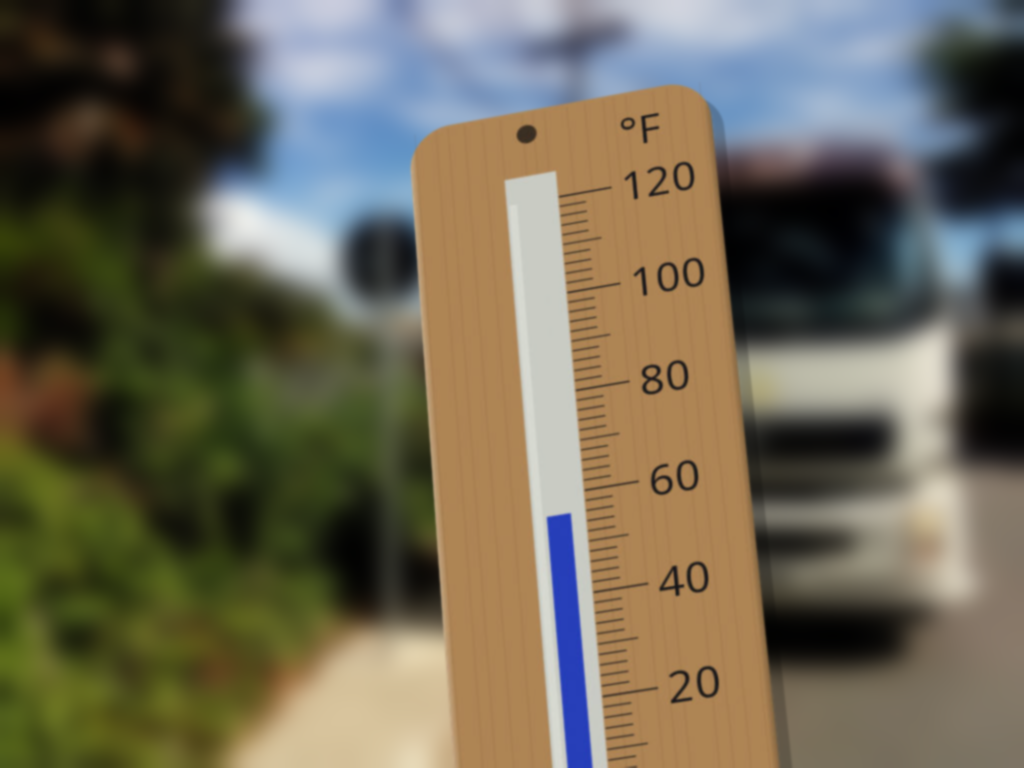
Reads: 56°F
